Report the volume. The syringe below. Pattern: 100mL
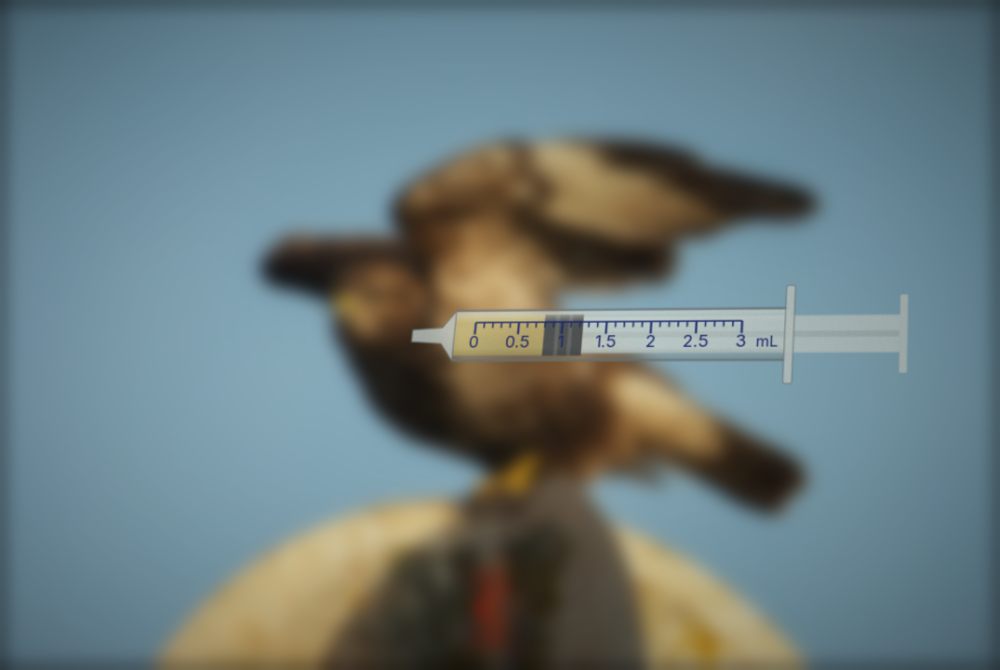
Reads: 0.8mL
